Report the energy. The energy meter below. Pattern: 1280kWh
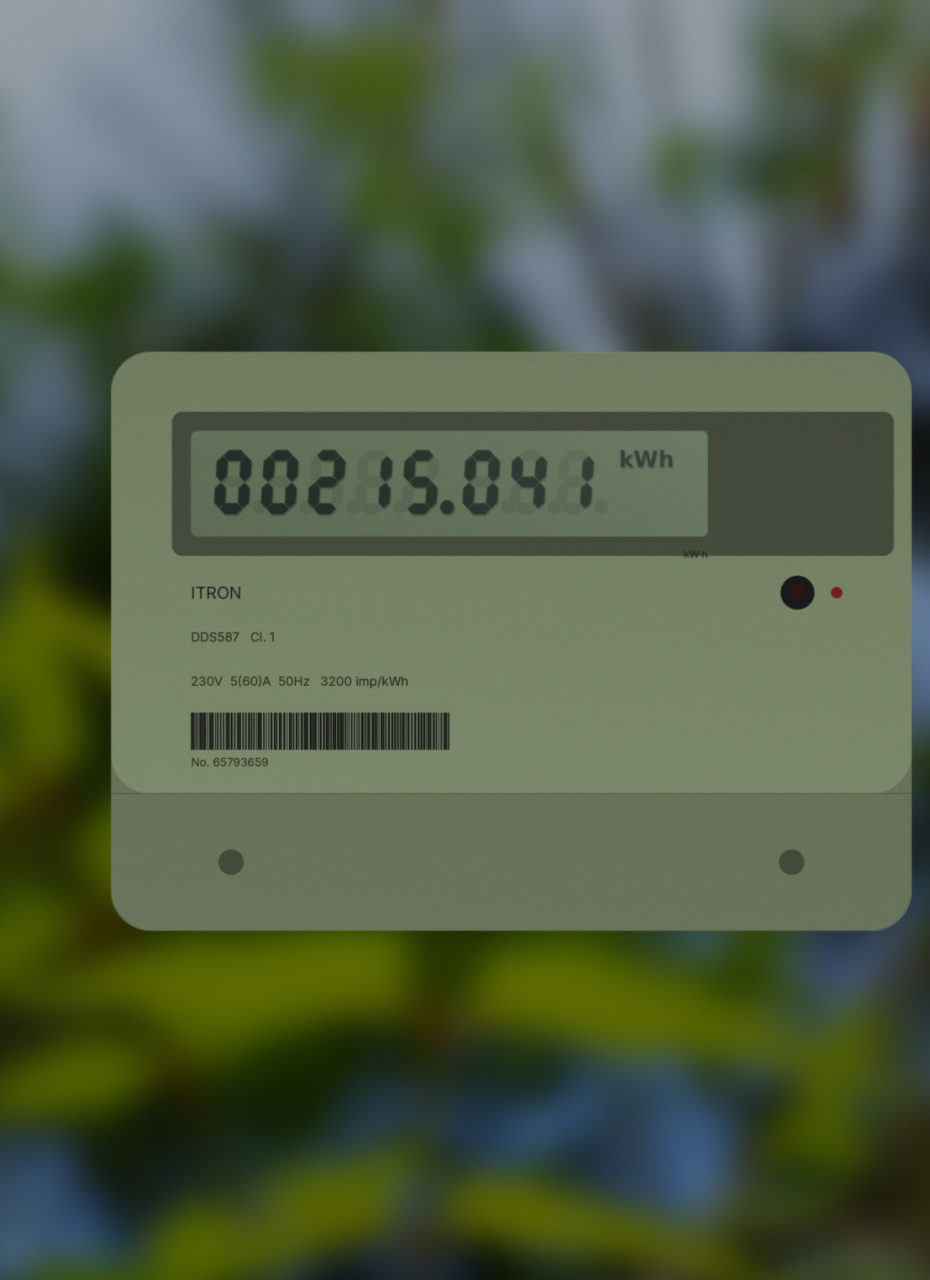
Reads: 215.041kWh
